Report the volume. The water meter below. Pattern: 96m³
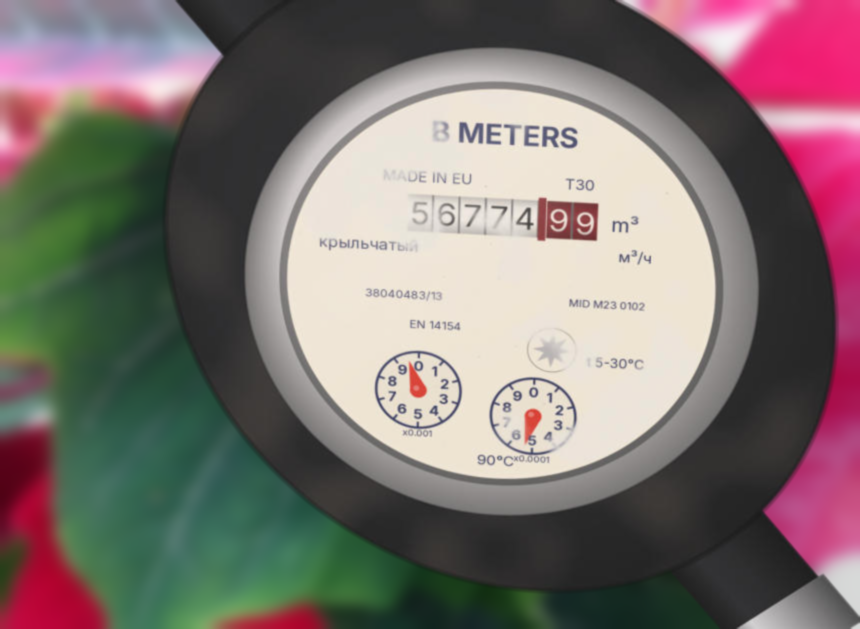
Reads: 56774.9895m³
